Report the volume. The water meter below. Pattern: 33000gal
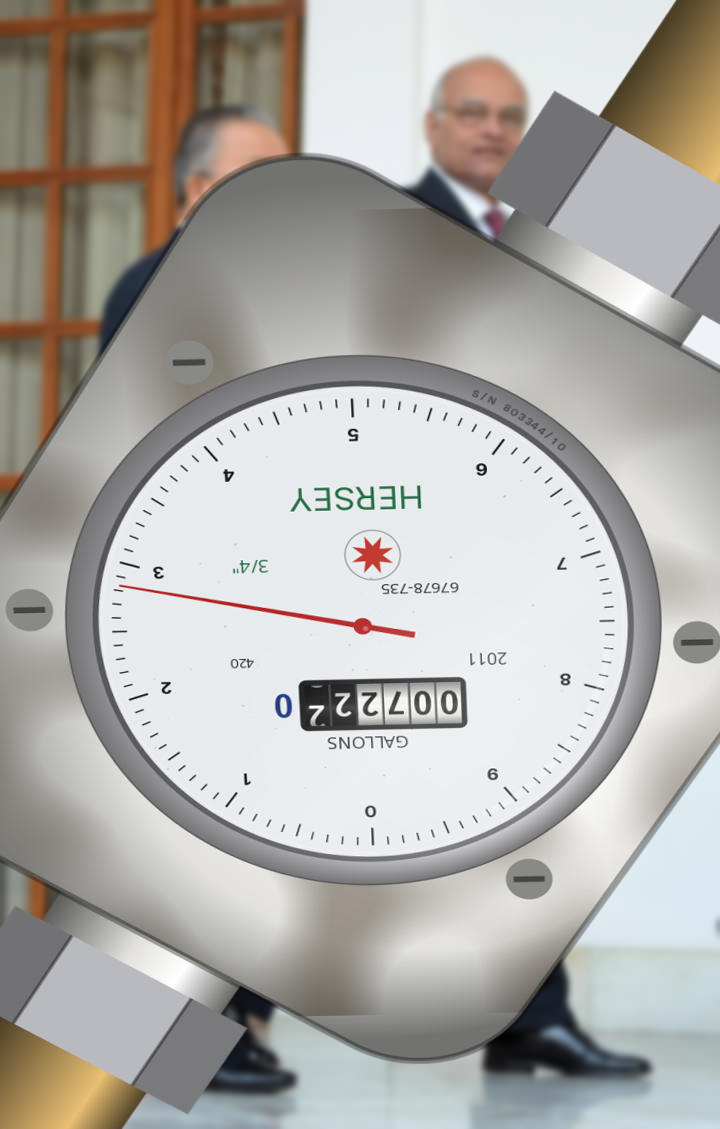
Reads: 72222.8gal
